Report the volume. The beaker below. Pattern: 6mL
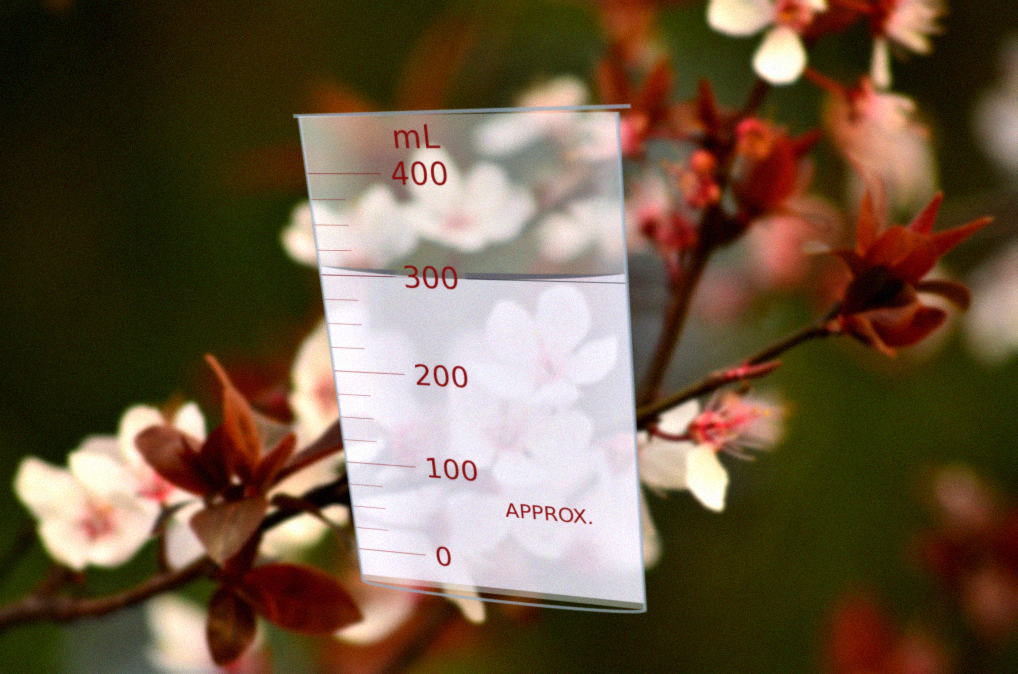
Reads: 300mL
